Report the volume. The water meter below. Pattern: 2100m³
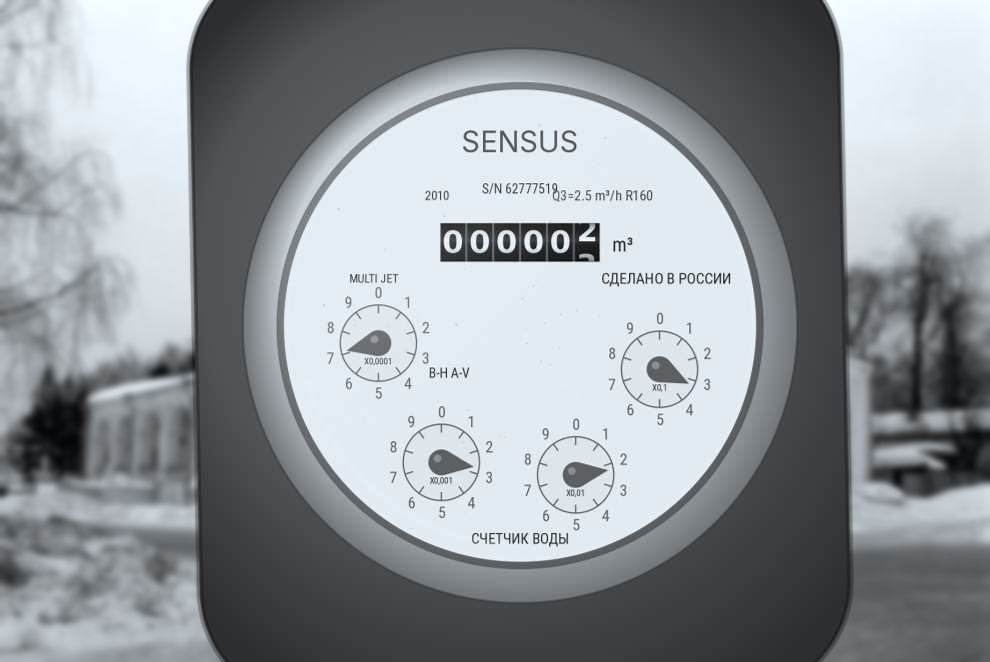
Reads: 2.3227m³
